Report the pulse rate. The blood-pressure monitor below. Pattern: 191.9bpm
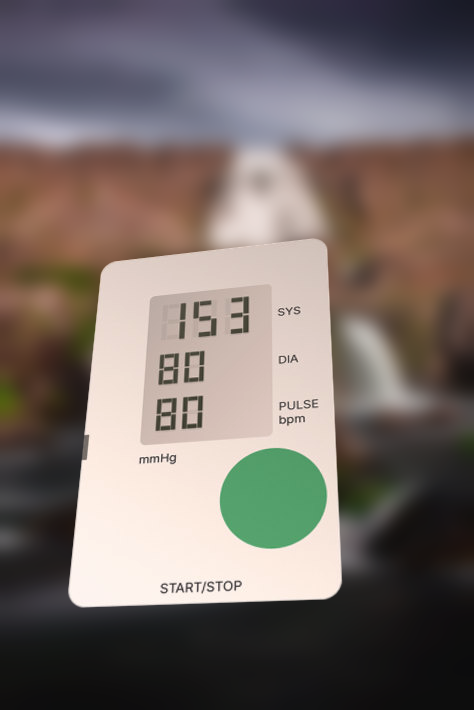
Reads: 80bpm
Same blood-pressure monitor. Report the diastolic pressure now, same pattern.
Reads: 80mmHg
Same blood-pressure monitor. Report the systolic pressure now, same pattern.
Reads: 153mmHg
